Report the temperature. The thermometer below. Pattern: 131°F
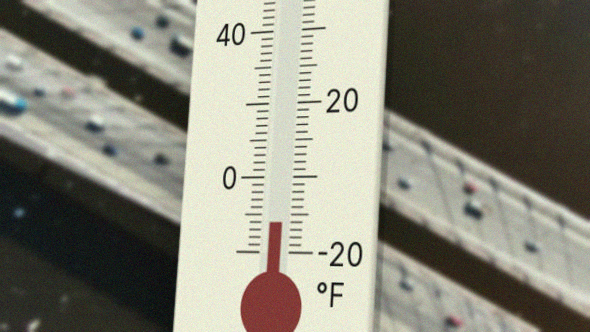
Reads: -12°F
